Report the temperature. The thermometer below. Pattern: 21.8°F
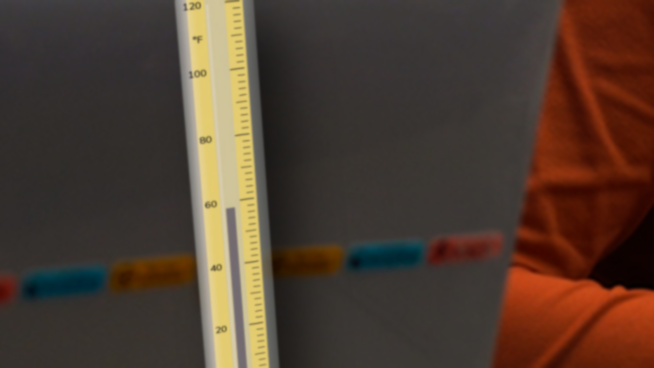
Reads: 58°F
